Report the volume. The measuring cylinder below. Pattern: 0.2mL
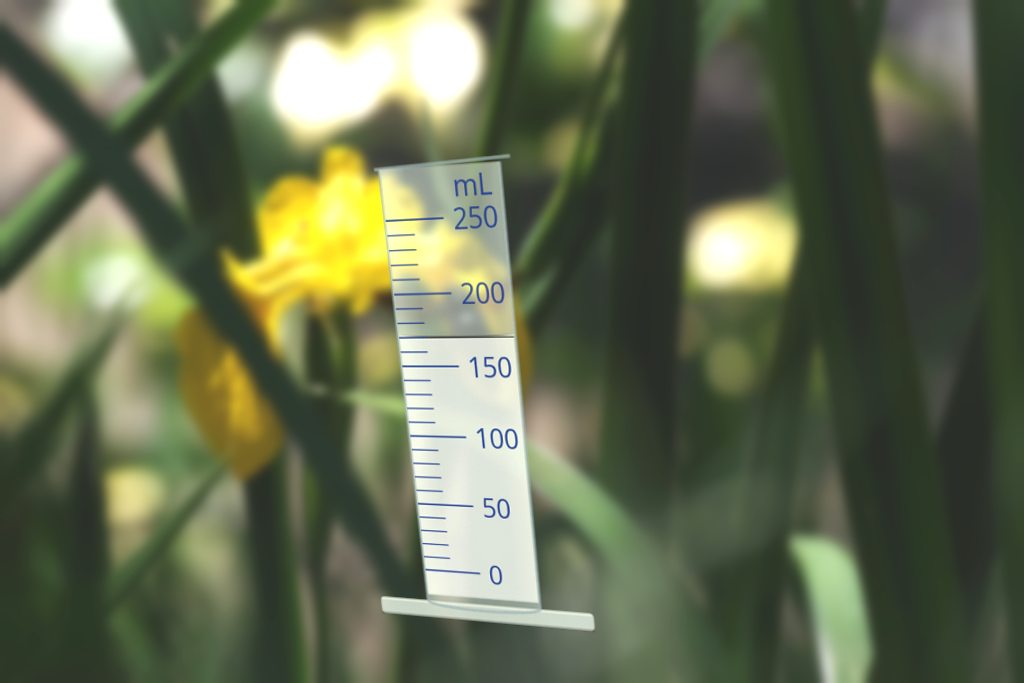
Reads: 170mL
